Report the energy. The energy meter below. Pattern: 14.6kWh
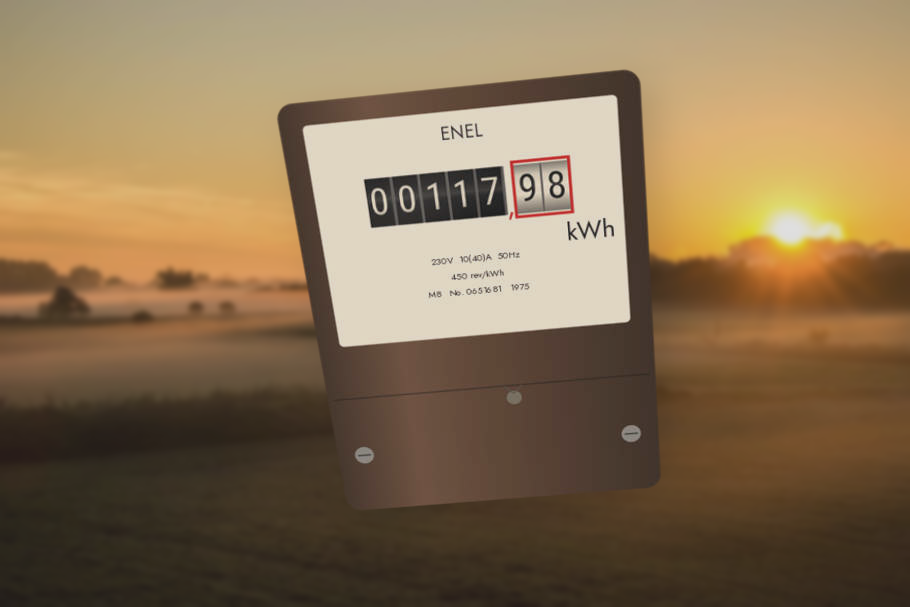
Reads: 117.98kWh
